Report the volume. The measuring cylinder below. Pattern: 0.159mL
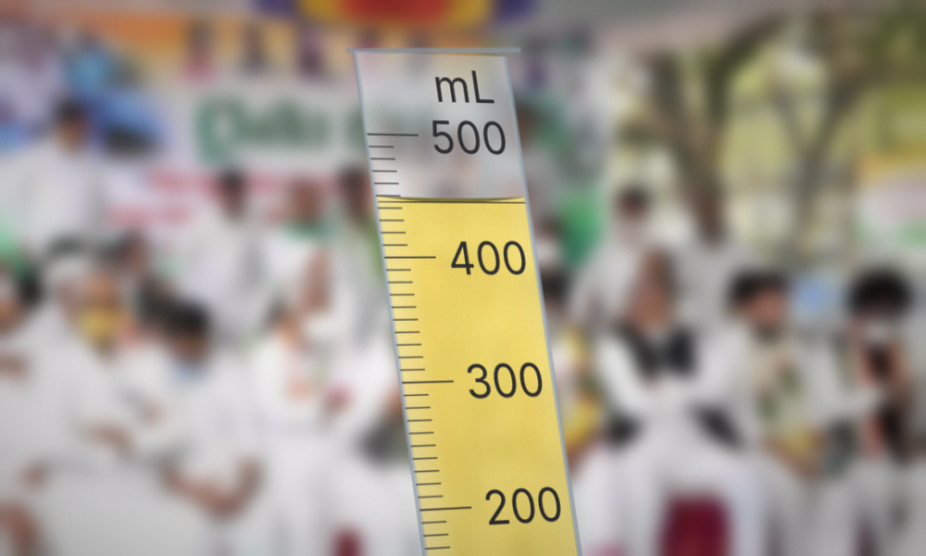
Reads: 445mL
